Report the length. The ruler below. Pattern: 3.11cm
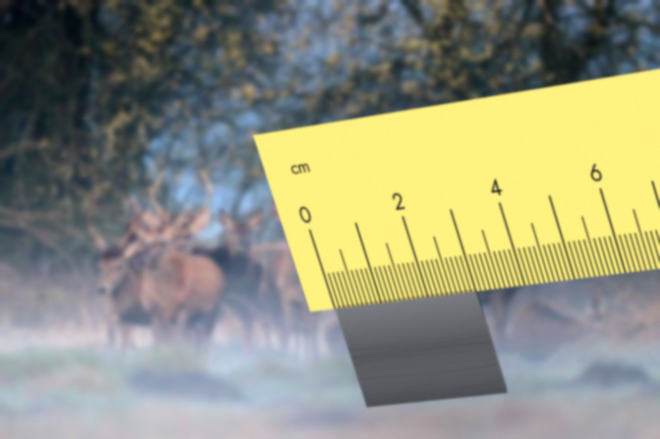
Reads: 3cm
